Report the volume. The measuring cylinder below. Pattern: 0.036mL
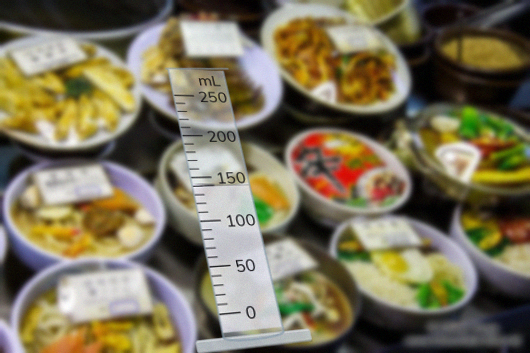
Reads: 140mL
